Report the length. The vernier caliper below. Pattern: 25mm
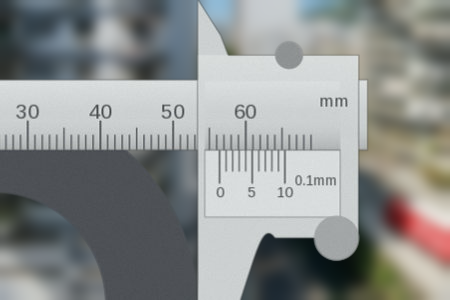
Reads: 56.4mm
